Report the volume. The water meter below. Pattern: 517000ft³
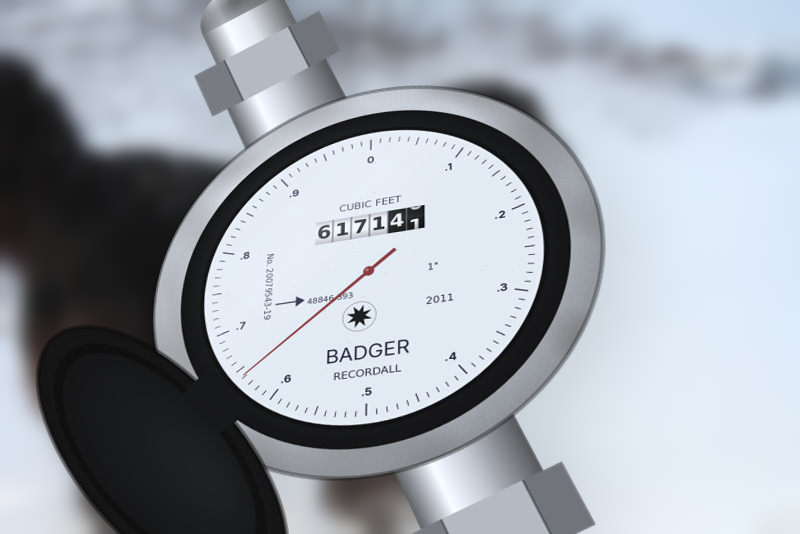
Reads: 617140.64ft³
